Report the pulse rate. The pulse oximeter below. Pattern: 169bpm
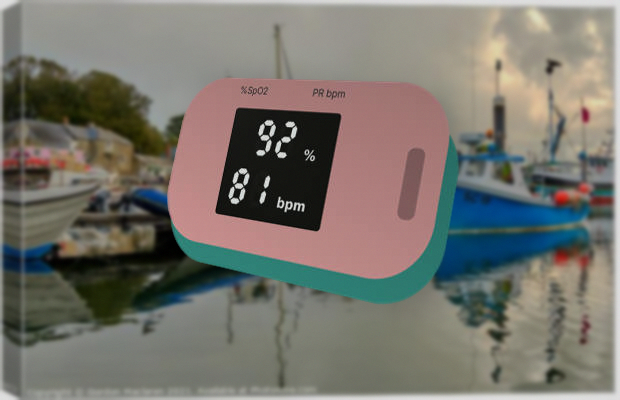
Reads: 81bpm
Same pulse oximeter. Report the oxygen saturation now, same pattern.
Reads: 92%
